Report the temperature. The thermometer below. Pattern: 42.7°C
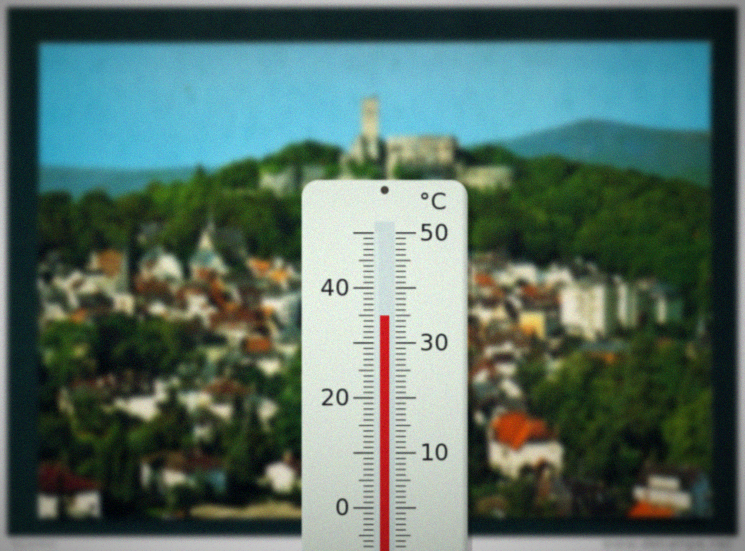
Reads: 35°C
